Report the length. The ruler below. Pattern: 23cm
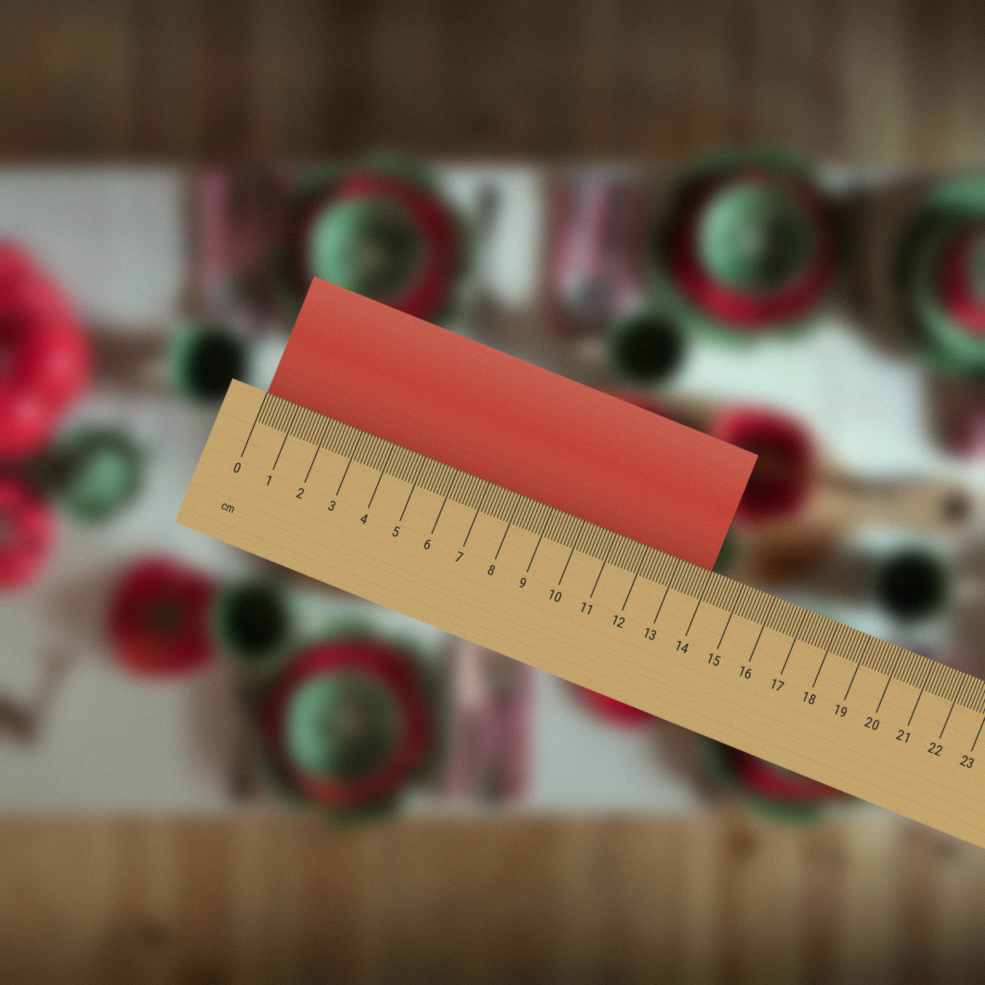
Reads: 14cm
